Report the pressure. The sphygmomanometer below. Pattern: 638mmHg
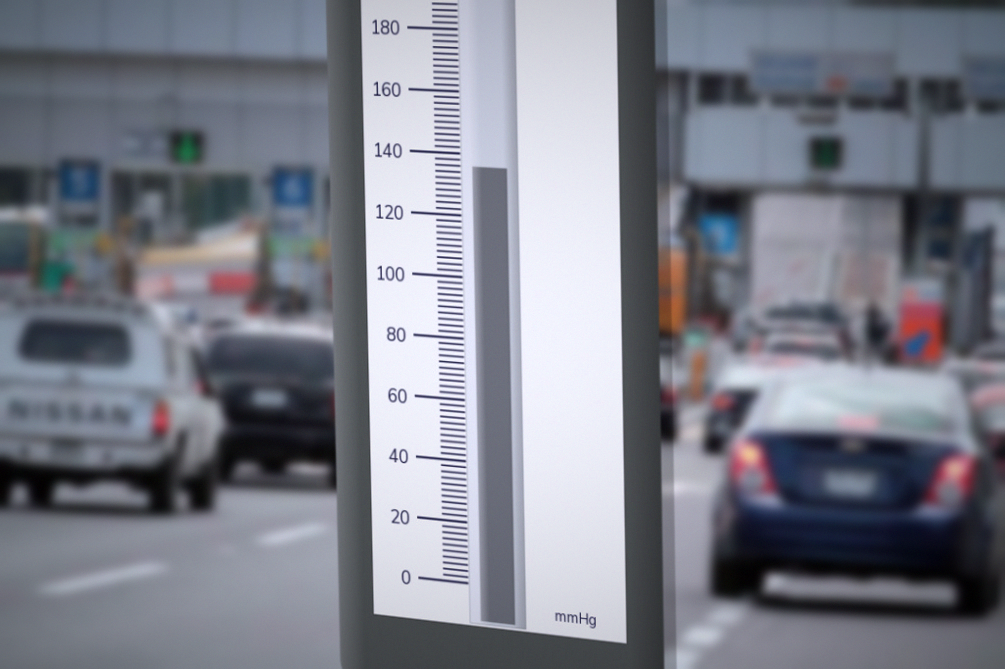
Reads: 136mmHg
